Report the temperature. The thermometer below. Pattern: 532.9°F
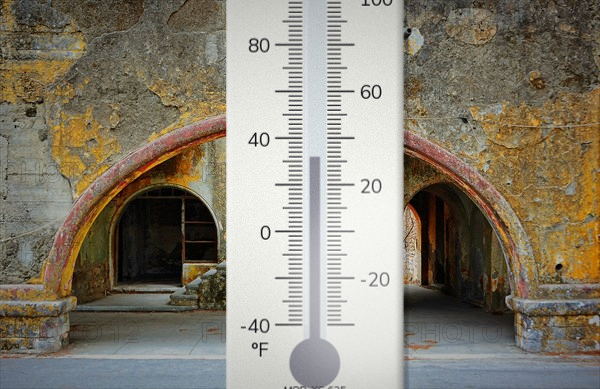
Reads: 32°F
